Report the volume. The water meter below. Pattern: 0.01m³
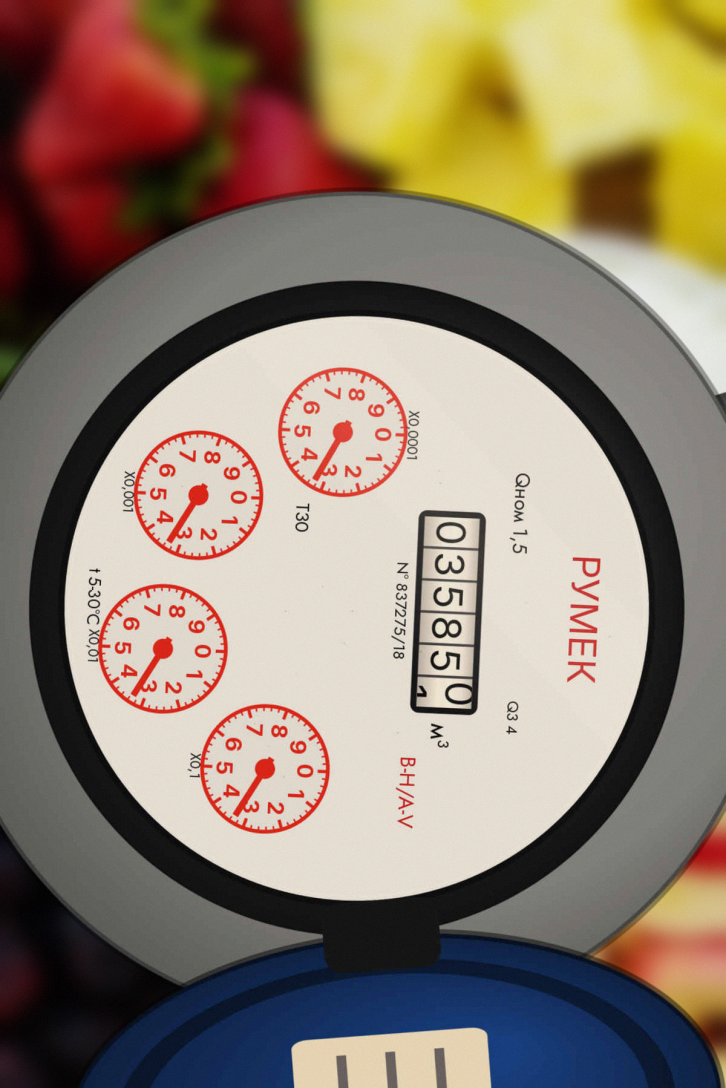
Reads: 35850.3333m³
